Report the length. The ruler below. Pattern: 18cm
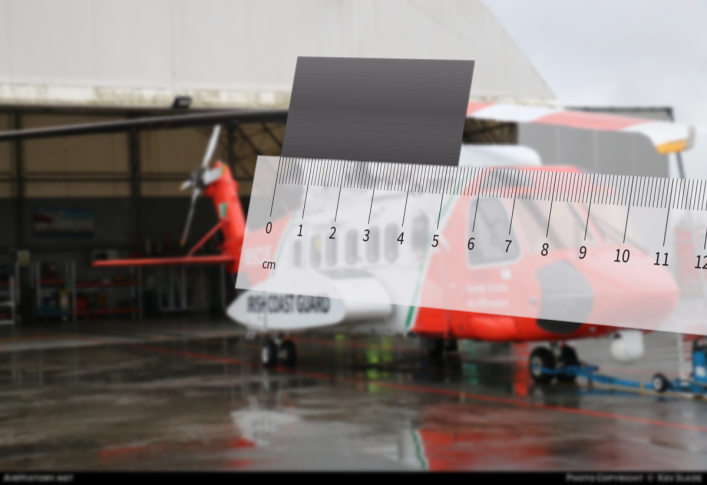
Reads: 5.3cm
